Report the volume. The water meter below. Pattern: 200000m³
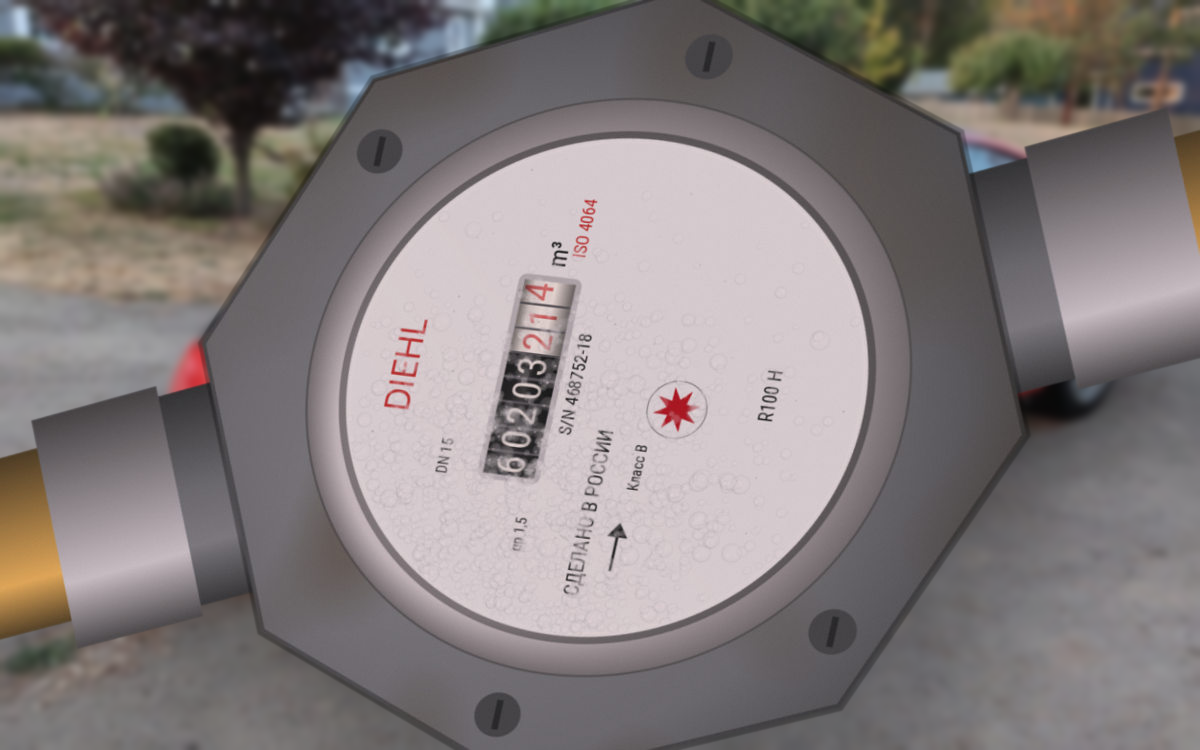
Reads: 60203.214m³
